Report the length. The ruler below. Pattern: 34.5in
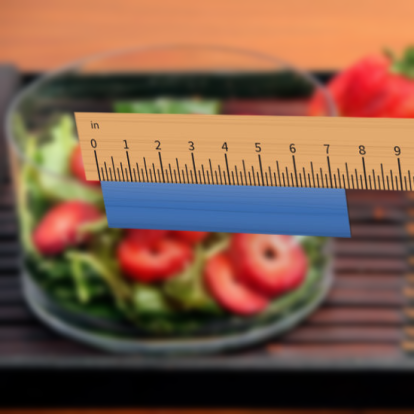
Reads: 7.375in
